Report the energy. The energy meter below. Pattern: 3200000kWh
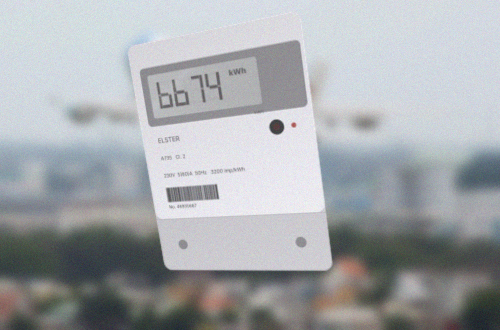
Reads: 6674kWh
